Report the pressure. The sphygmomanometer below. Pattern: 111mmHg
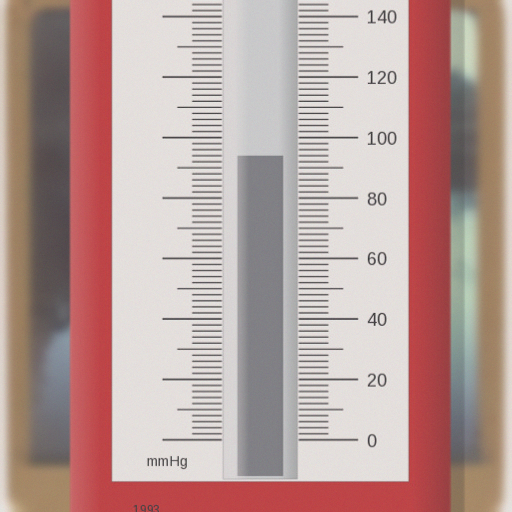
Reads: 94mmHg
